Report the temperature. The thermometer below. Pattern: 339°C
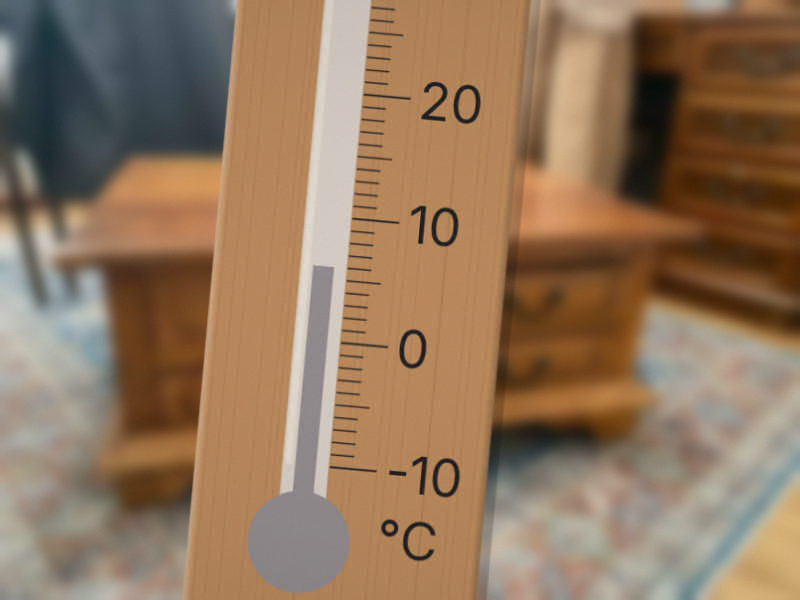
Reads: 6°C
